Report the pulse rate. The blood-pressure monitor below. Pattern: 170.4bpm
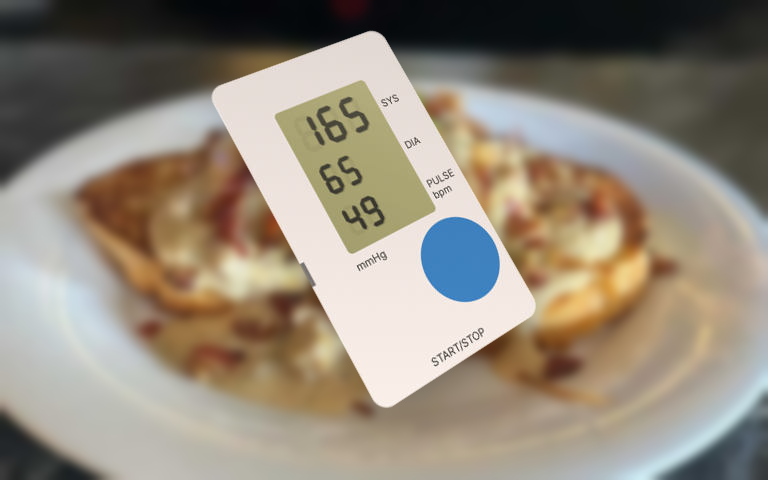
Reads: 49bpm
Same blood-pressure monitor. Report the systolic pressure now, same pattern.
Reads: 165mmHg
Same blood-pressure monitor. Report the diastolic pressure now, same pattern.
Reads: 65mmHg
